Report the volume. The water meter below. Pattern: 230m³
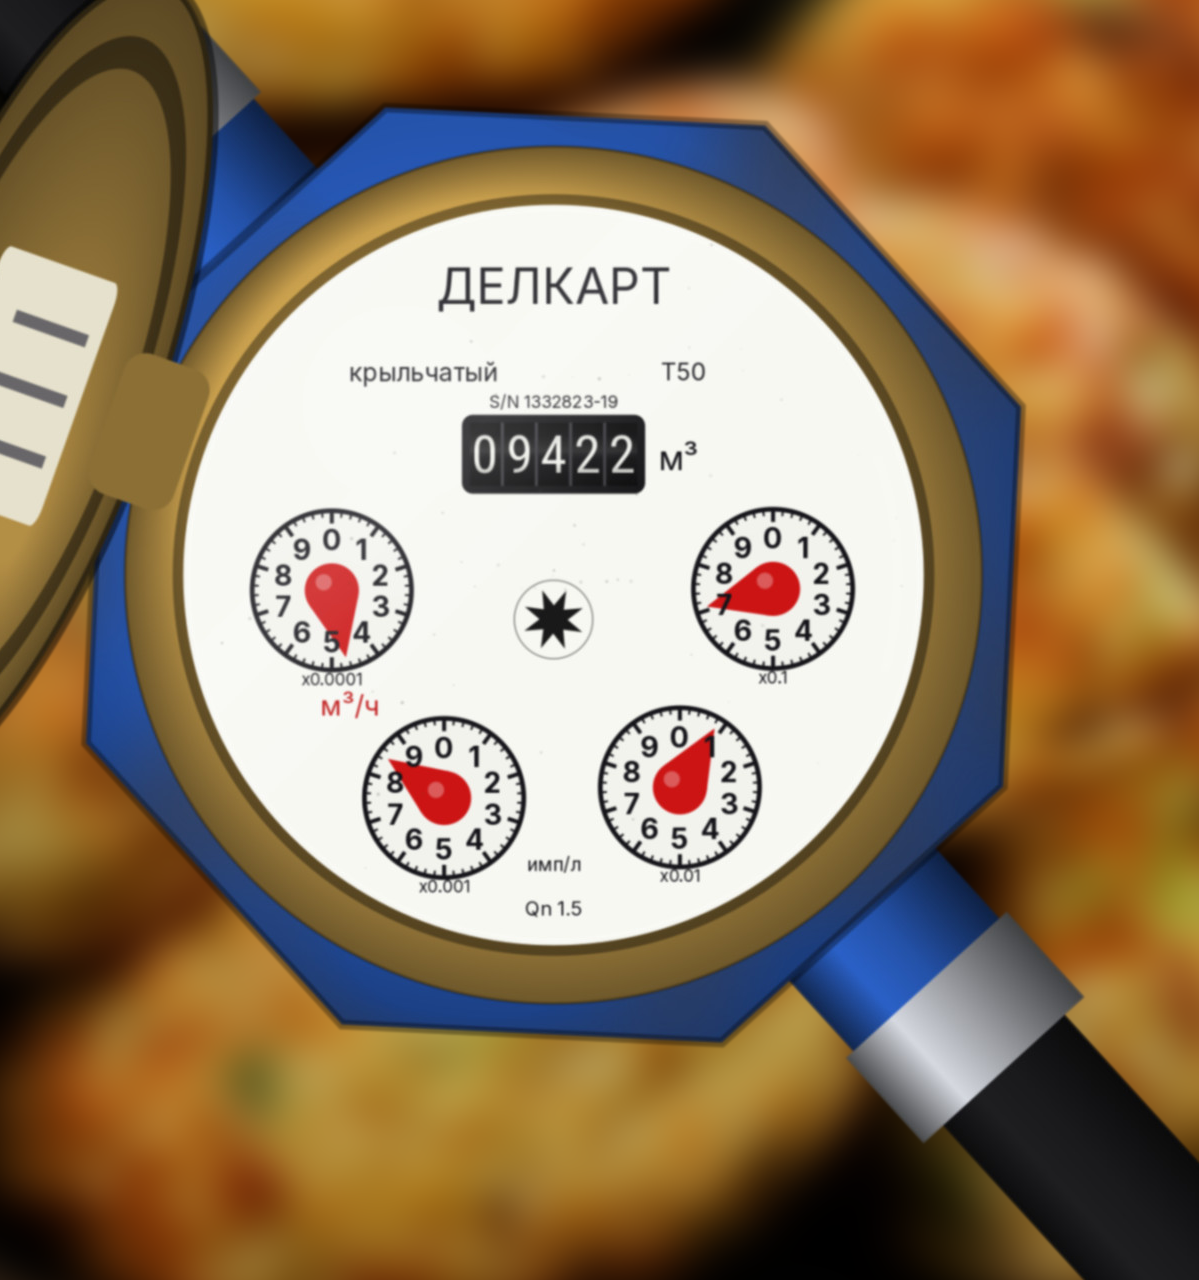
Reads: 9422.7084m³
